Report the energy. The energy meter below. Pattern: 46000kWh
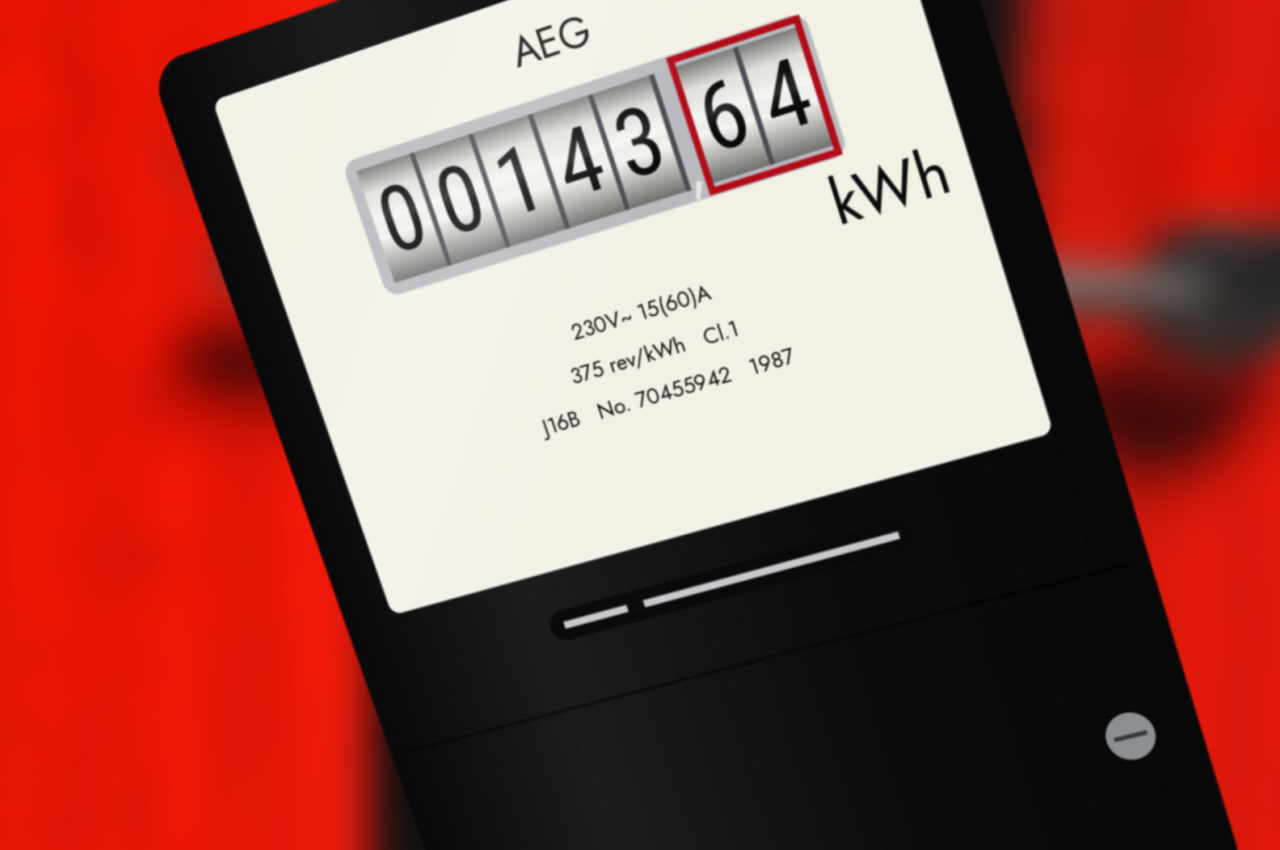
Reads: 143.64kWh
